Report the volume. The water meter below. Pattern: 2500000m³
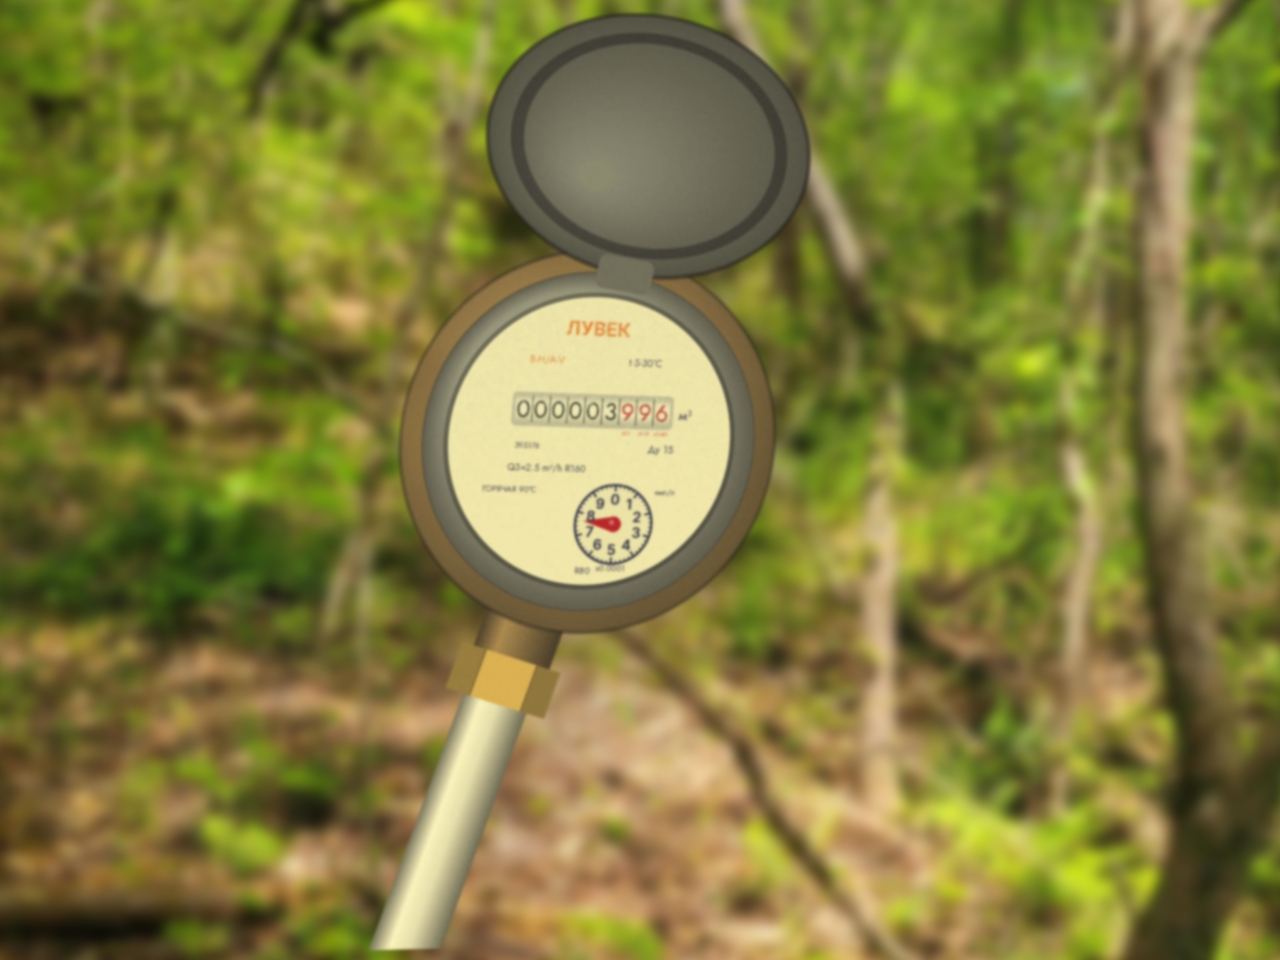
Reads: 3.9967m³
